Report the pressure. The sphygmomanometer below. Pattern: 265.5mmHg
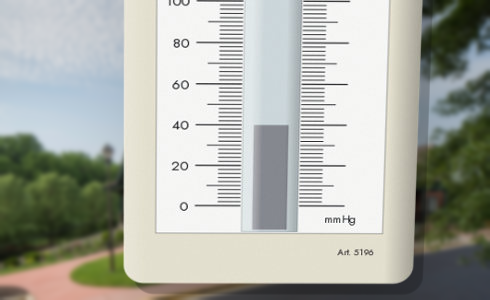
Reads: 40mmHg
